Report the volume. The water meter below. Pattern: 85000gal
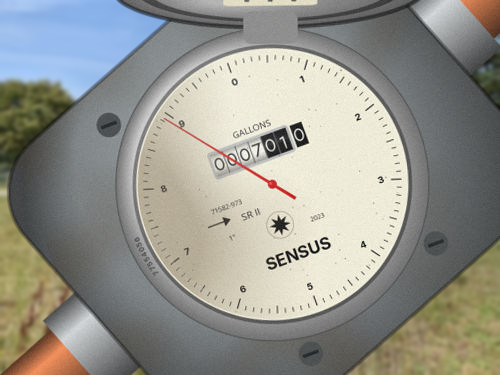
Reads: 7008.9gal
